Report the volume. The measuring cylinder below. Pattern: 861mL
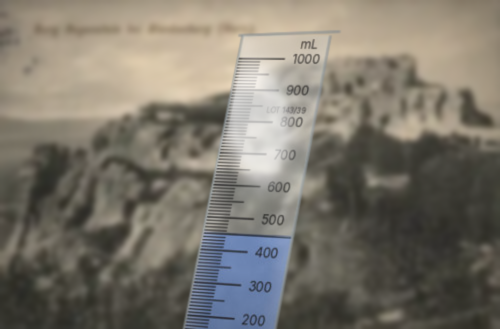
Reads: 450mL
